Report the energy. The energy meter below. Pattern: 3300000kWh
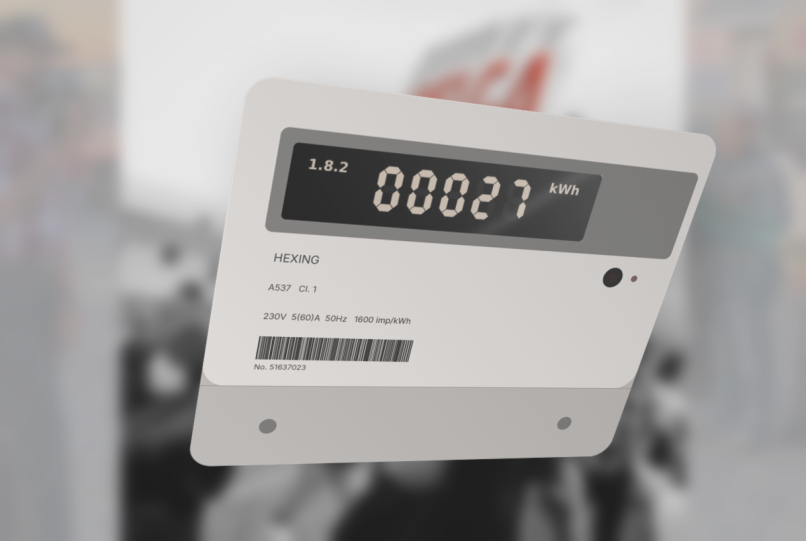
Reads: 27kWh
